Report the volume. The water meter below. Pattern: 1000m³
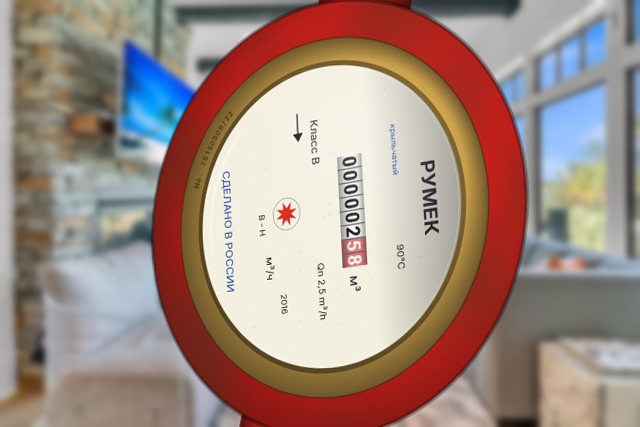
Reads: 2.58m³
